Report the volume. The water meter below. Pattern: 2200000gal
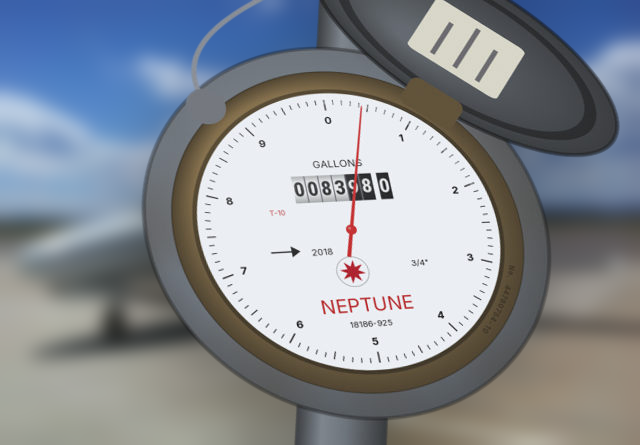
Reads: 83980.4gal
